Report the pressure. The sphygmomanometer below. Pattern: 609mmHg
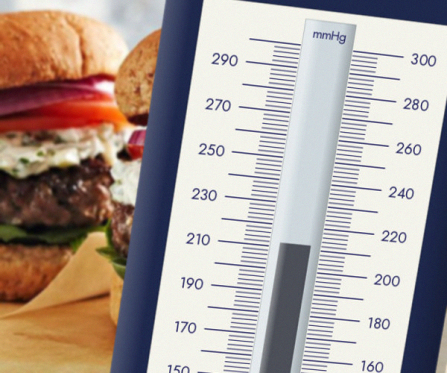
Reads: 212mmHg
